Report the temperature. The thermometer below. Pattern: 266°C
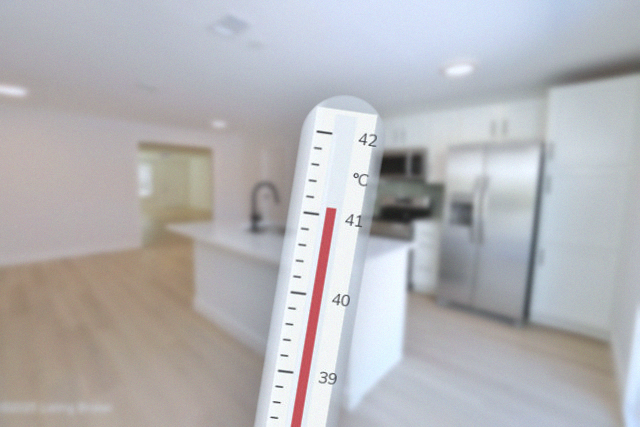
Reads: 41.1°C
